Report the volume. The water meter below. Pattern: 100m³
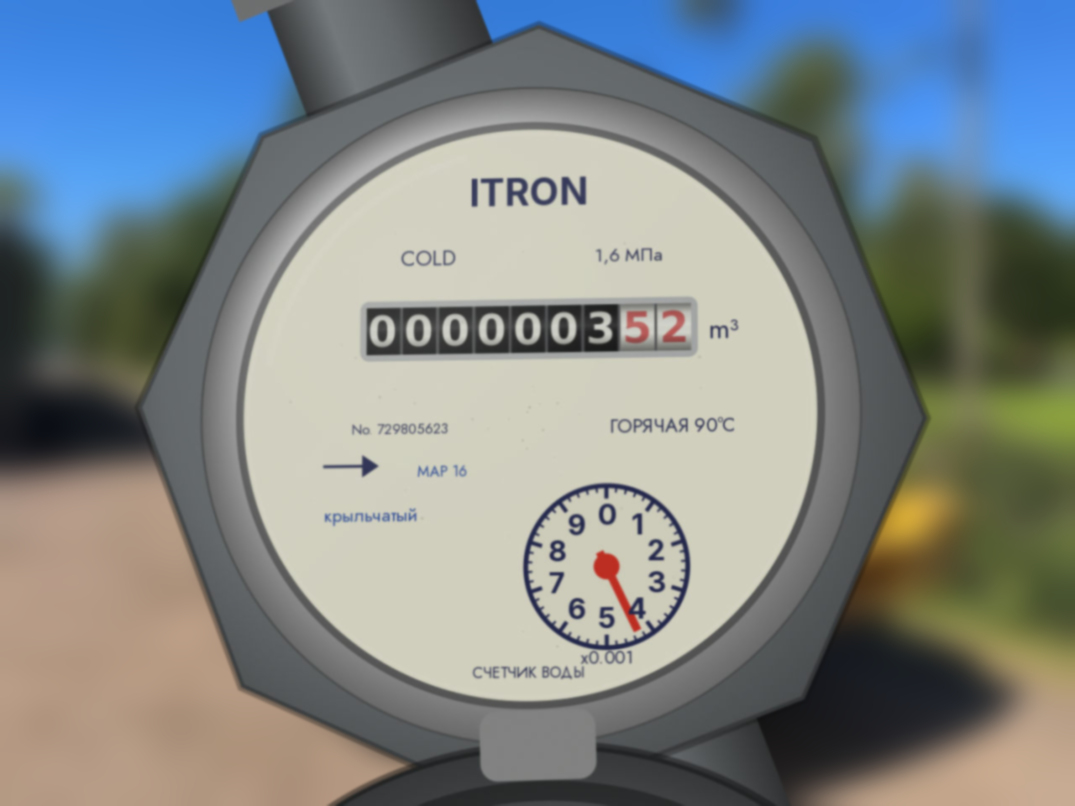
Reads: 3.524m³
